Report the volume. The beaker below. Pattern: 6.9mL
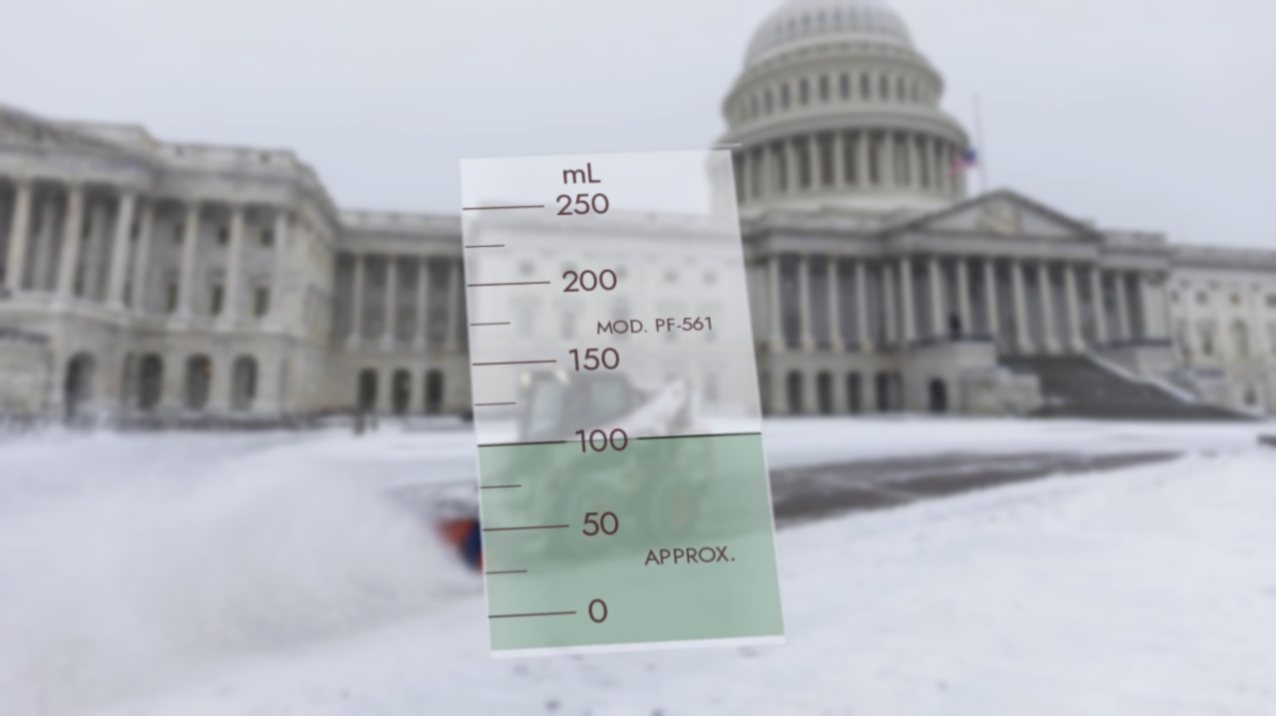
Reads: 100mL
